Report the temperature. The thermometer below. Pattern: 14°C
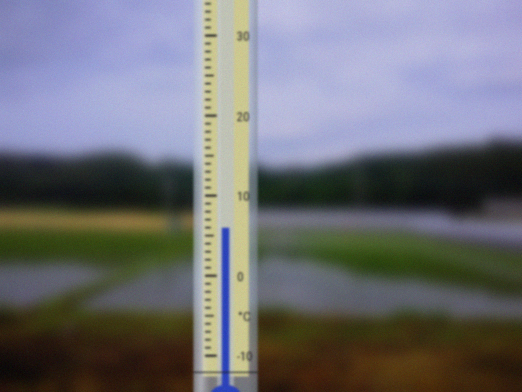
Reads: 6°C
